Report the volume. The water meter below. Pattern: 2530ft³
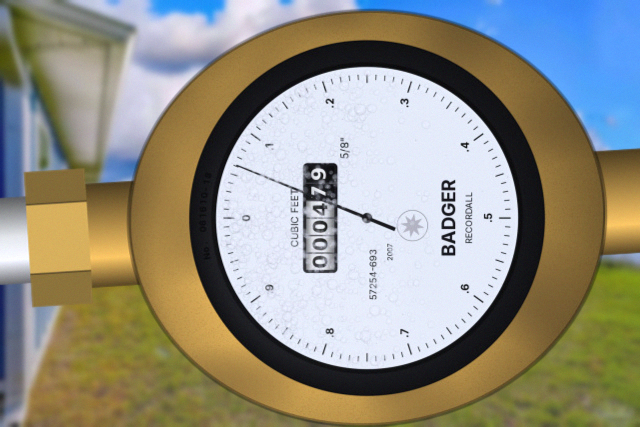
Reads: 479.06ft³
